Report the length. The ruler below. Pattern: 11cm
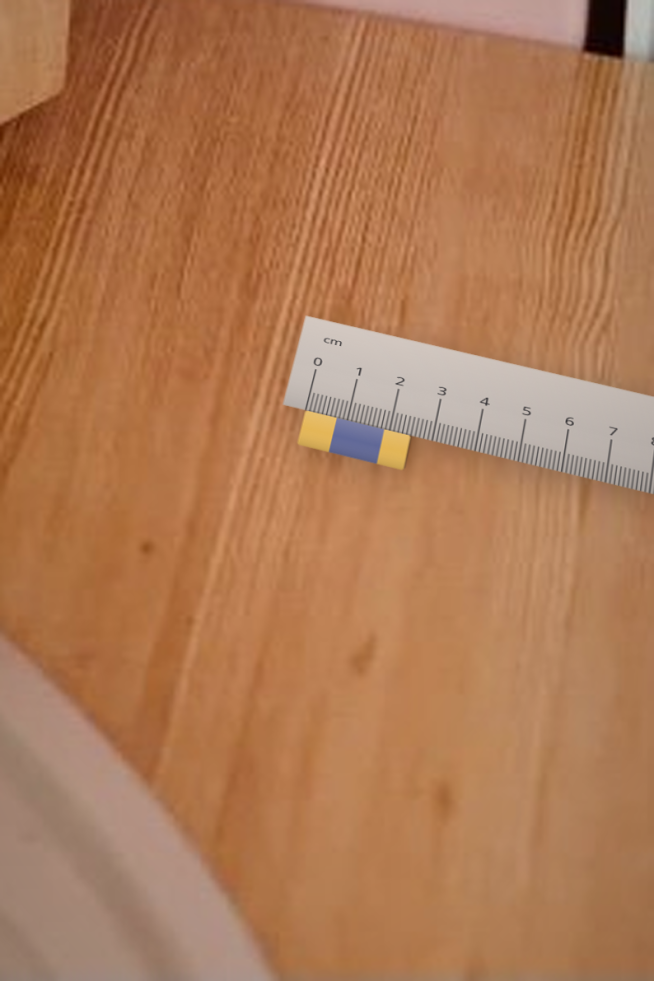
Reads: 2.5cm
